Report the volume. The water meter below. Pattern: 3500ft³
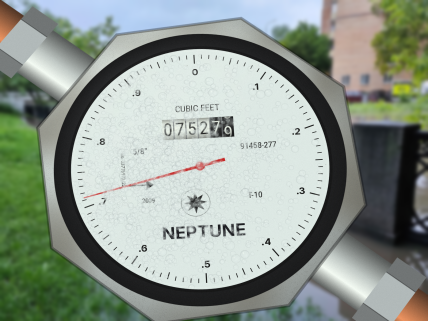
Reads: 75278.71ft³
